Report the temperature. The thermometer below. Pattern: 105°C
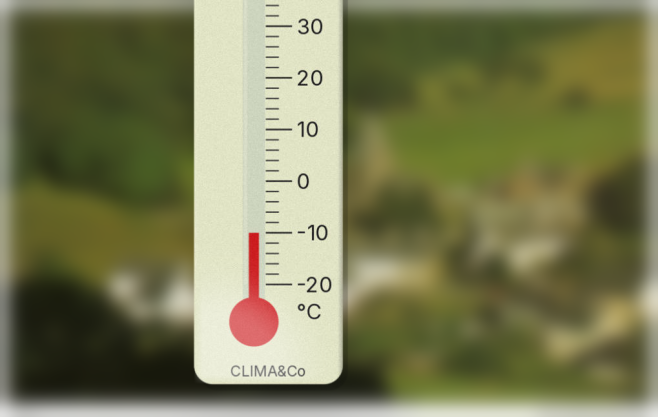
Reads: -10°C
